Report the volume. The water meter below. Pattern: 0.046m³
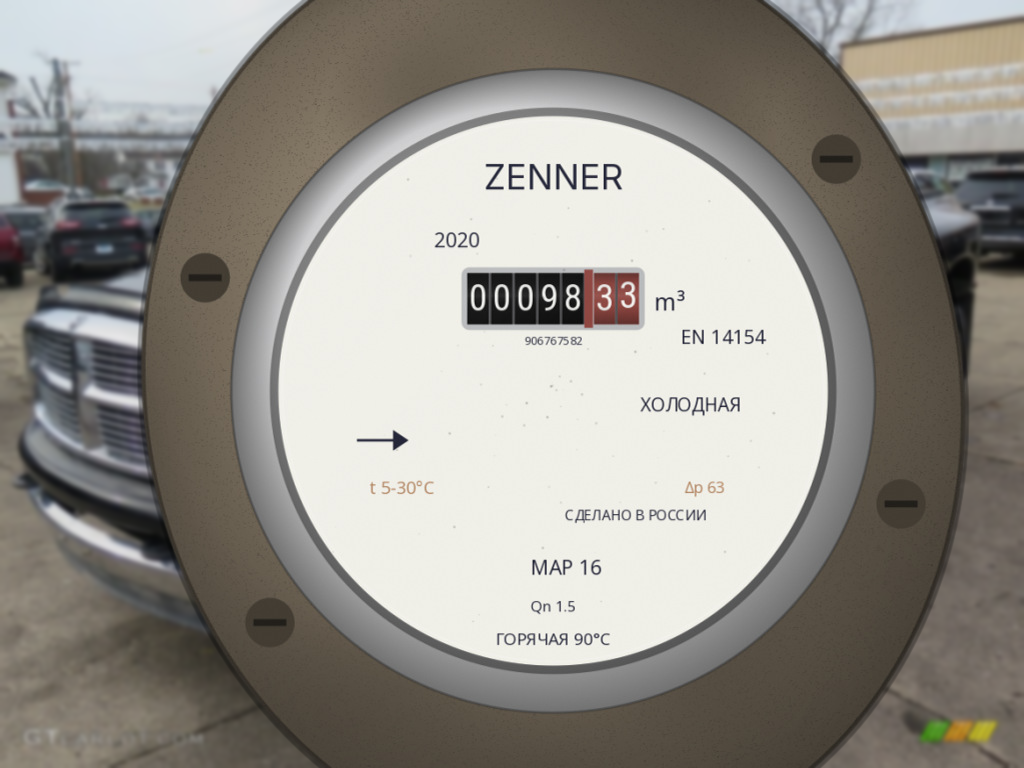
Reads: 98.33m³
